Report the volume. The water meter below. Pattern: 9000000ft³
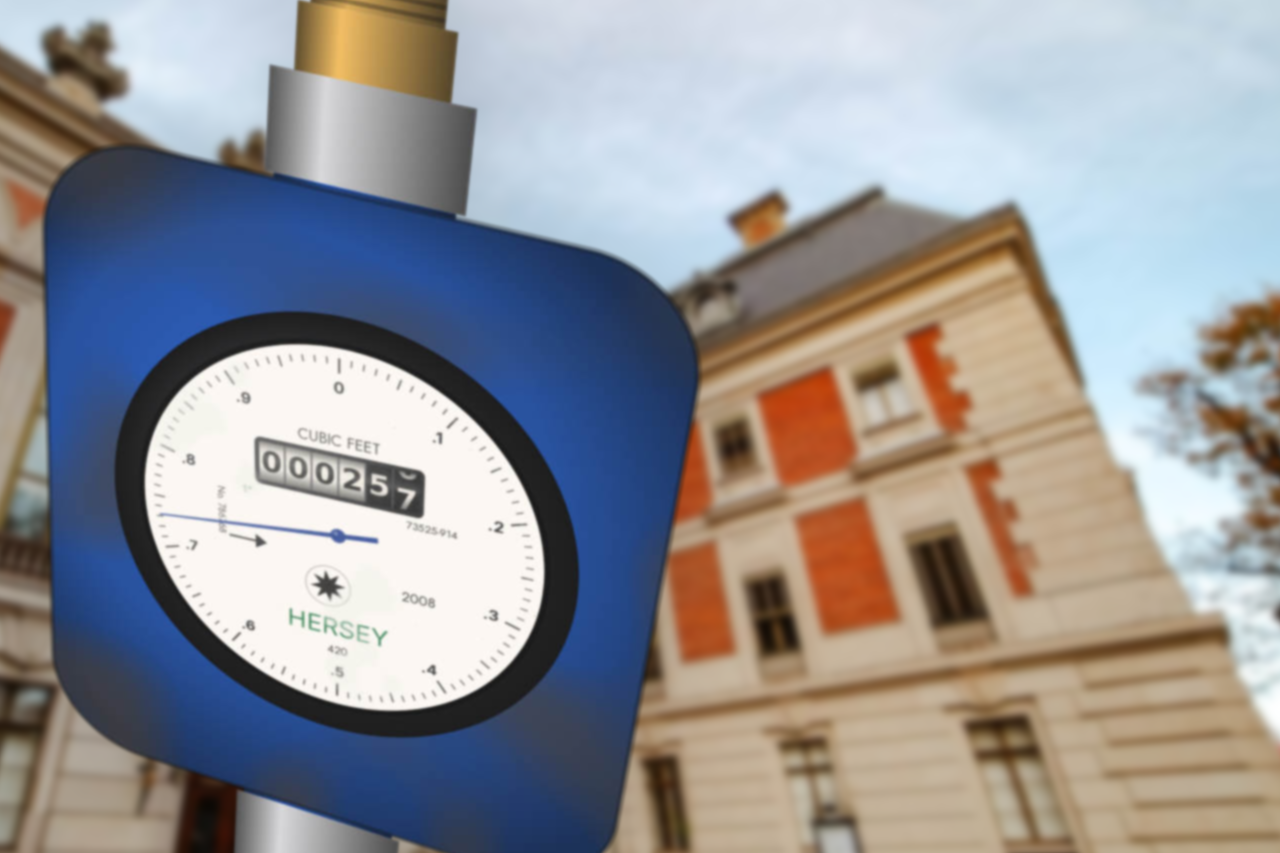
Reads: 256.73ft³
